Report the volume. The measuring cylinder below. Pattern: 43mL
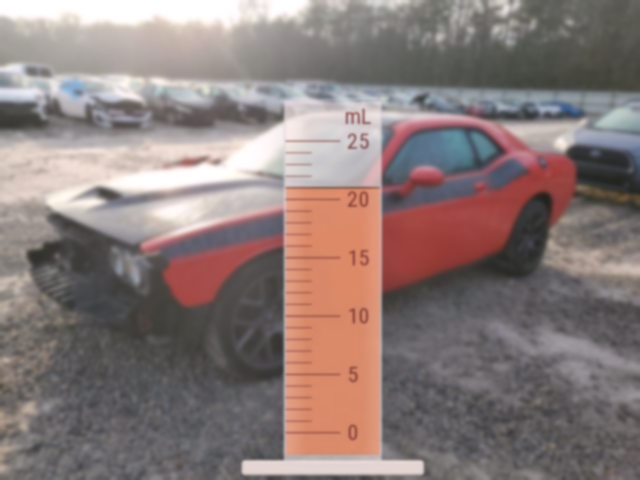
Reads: 21mL
